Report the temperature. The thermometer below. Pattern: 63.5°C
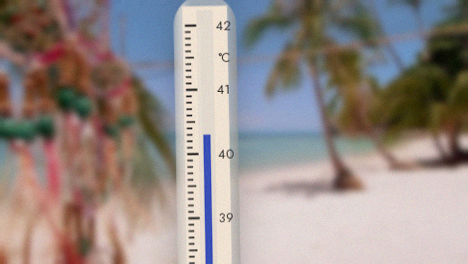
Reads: 40.3°C
